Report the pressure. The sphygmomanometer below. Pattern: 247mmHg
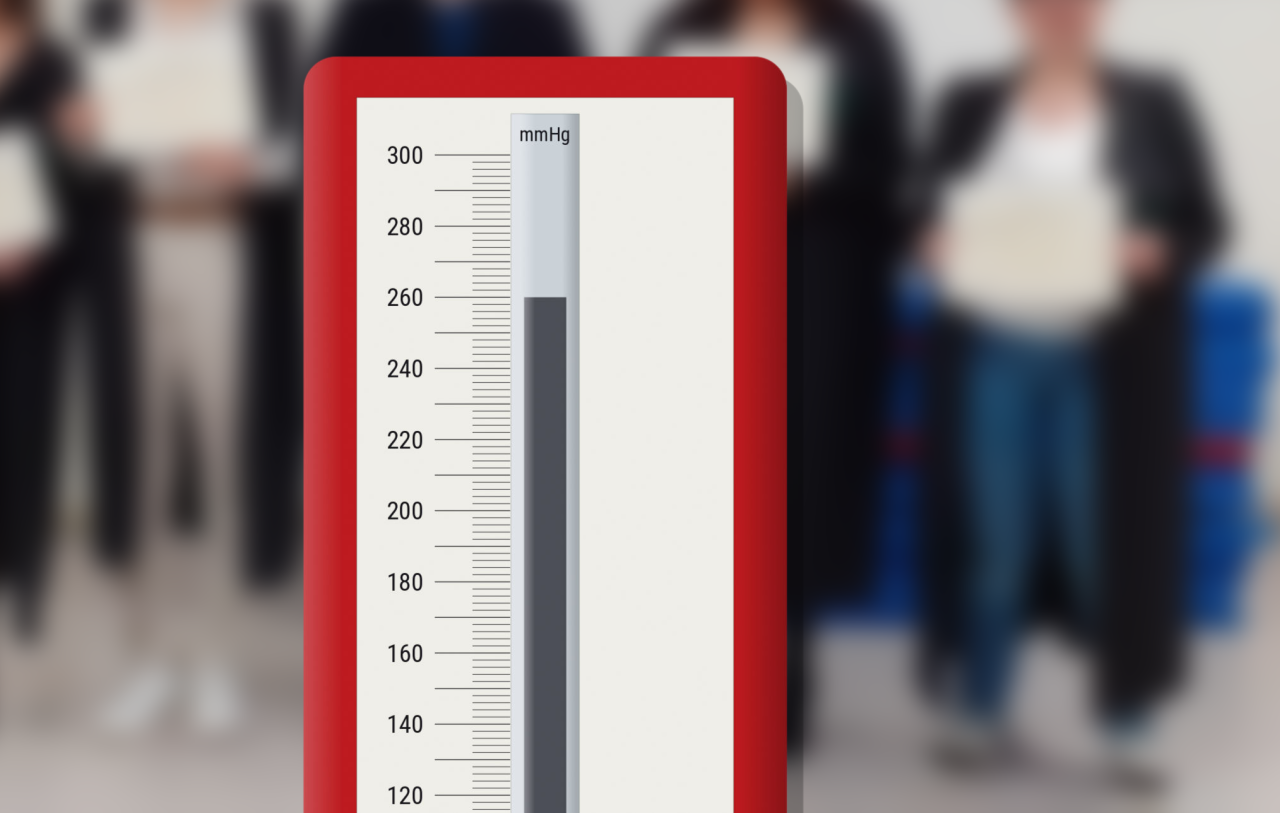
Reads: 260mmHg
